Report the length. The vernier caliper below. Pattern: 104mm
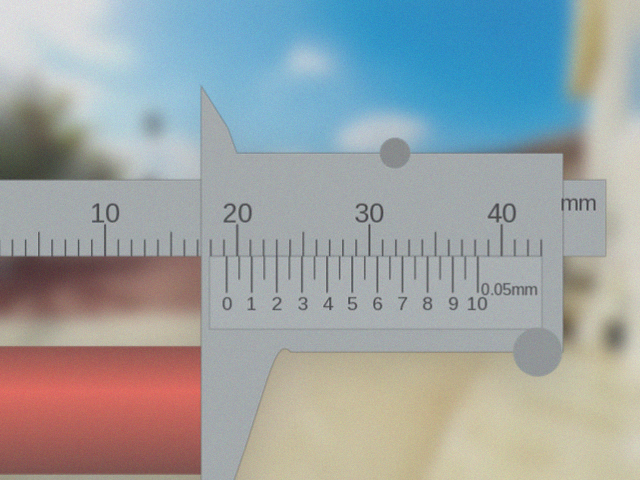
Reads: 19.2mm
